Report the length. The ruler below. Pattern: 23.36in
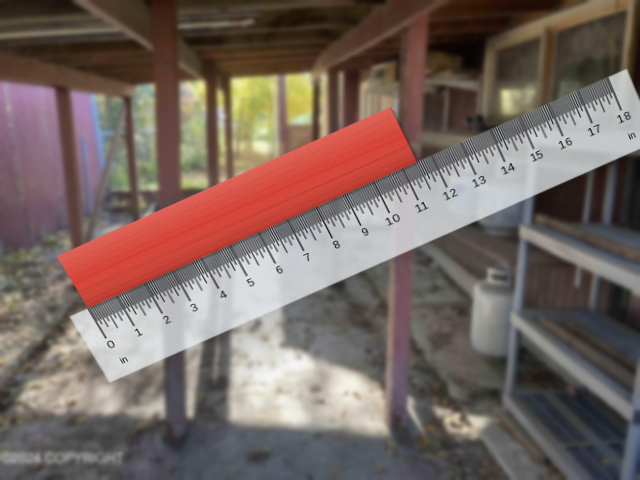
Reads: 11.5in
